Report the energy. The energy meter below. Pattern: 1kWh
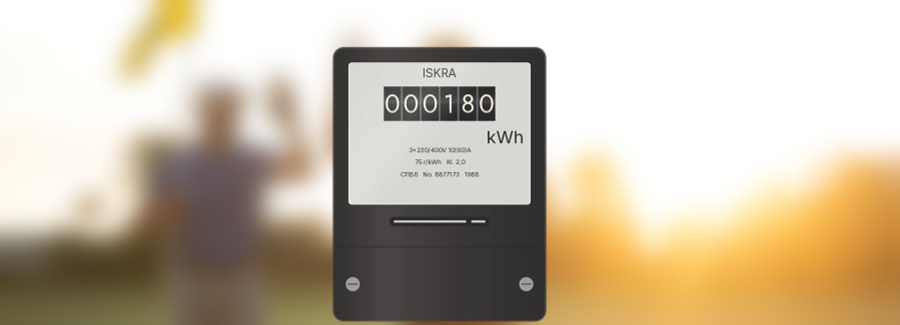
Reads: 180kWh
